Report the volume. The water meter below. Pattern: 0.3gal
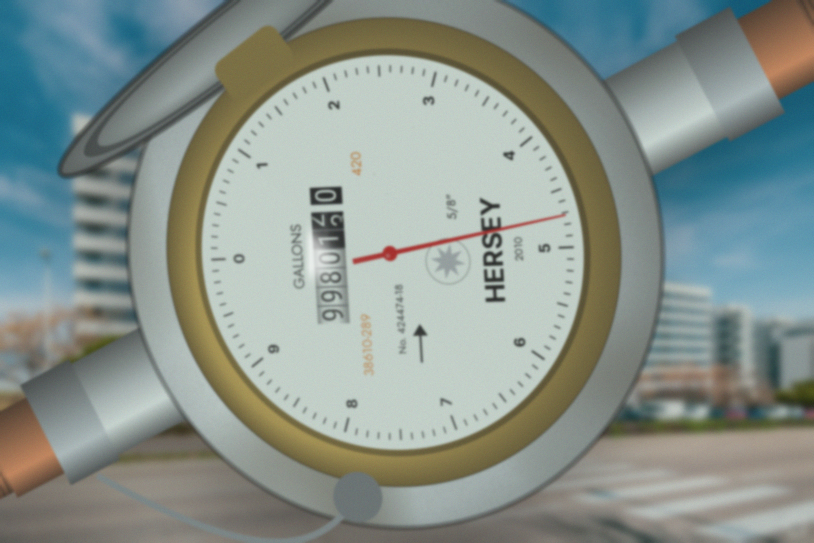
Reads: 9980124.7gal
